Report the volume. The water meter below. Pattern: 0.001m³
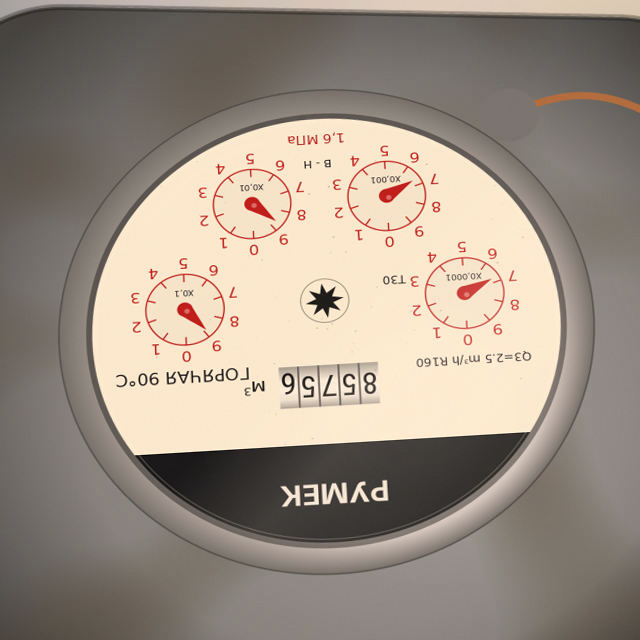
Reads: 85755.8866m³
